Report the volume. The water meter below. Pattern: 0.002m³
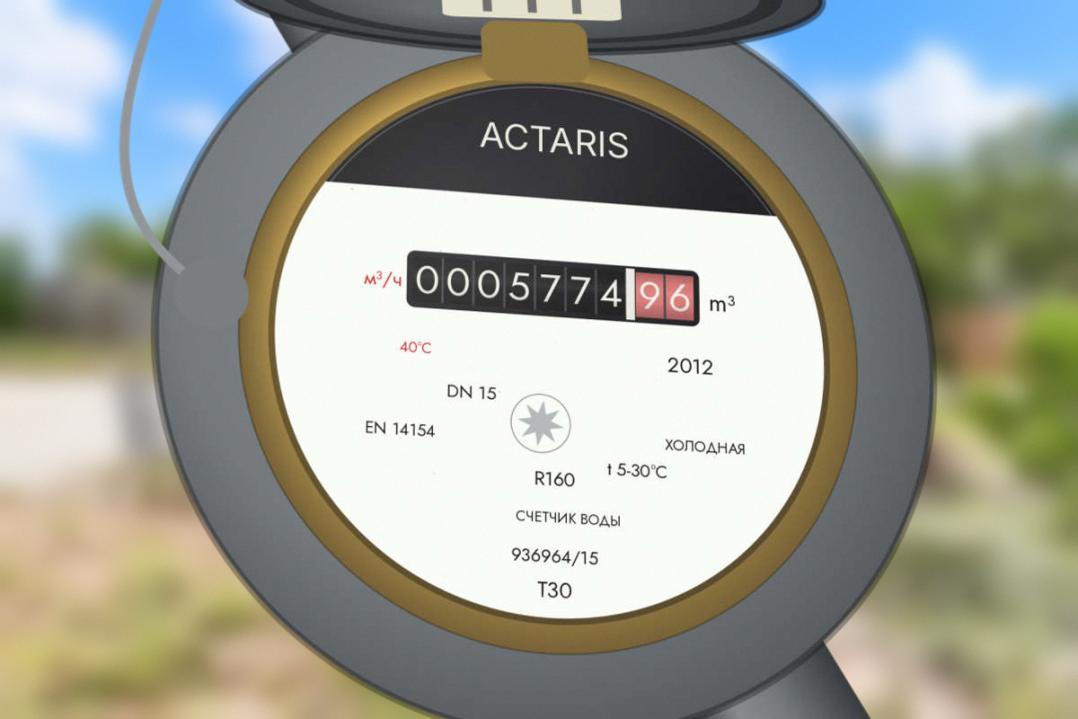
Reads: 5774.96m³
